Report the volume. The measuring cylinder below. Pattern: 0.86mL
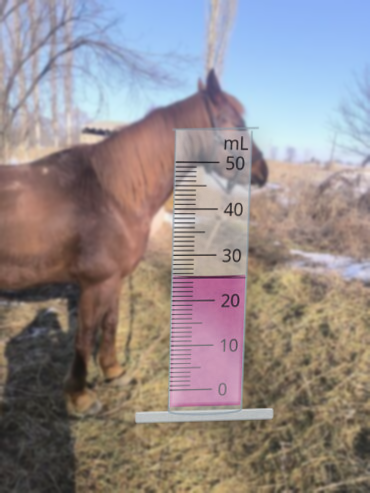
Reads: 25mL
